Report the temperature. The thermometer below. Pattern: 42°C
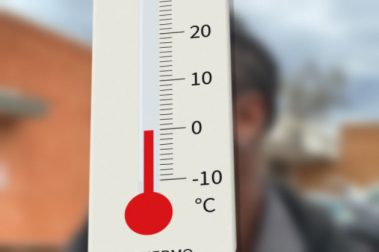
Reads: 0°C
